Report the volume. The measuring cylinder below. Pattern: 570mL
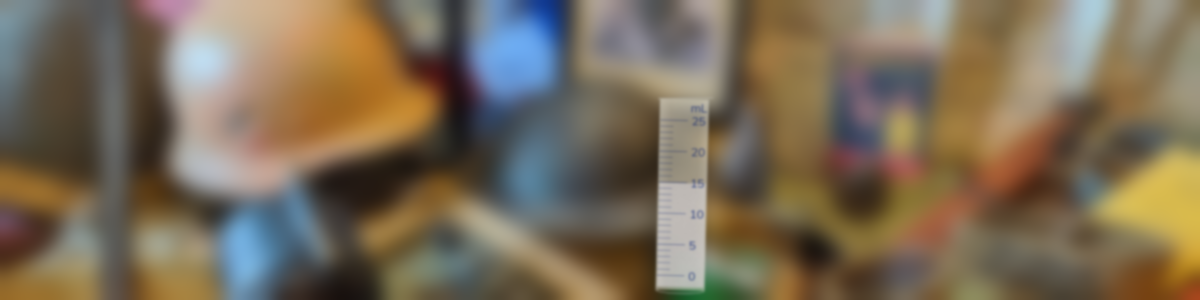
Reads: 15mL
